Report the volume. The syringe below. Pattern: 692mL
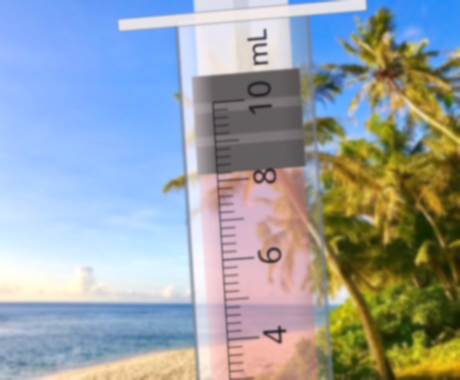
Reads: 8.2mL
